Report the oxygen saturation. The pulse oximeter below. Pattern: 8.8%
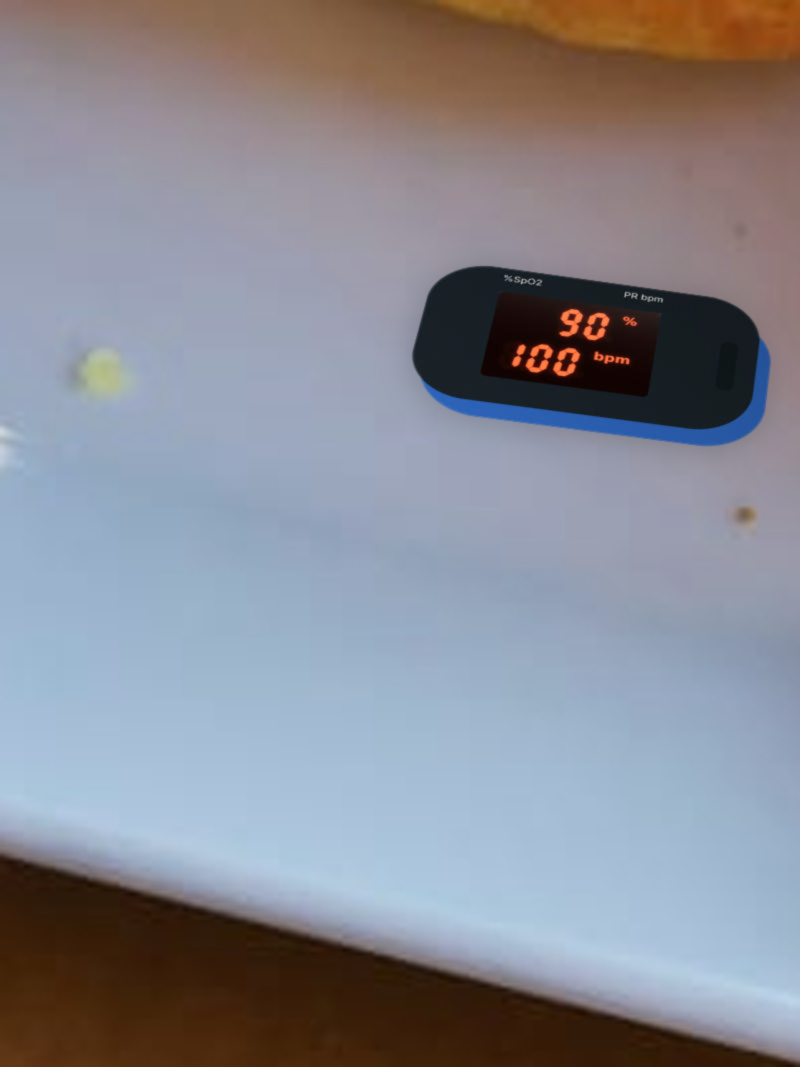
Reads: 90%
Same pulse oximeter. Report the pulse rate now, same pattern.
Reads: 100bpm
